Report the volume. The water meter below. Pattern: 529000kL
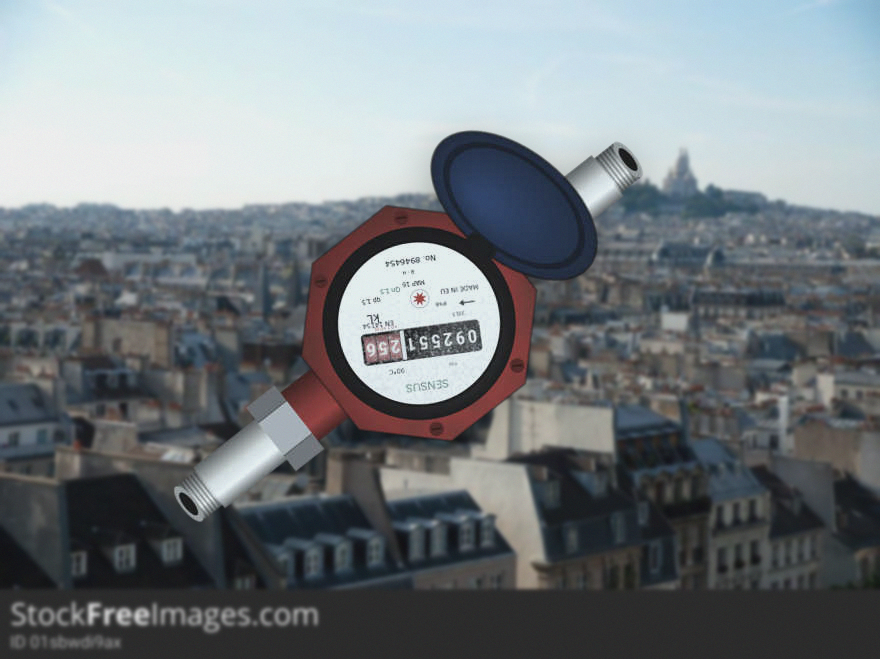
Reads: 92551.256kL
